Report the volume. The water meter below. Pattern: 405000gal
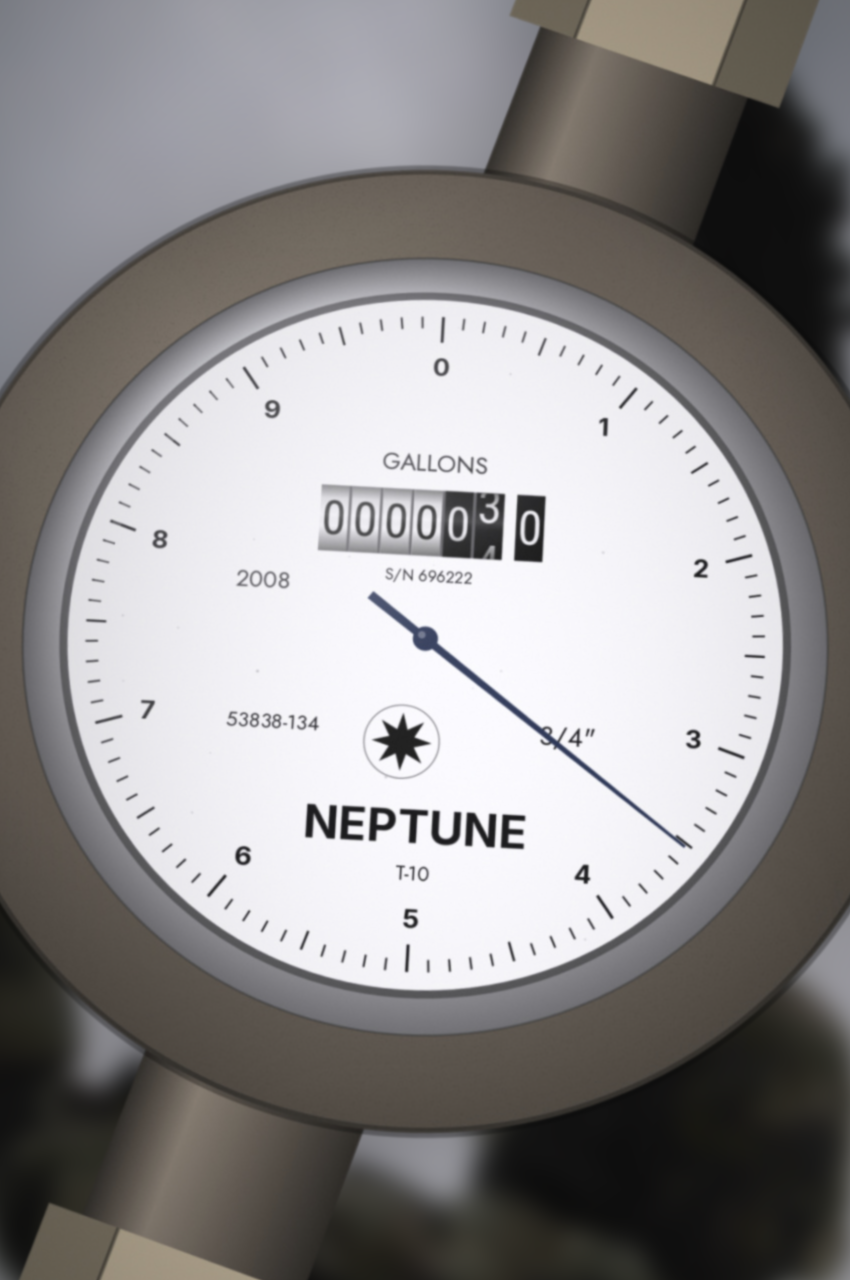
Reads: 33.5gal
